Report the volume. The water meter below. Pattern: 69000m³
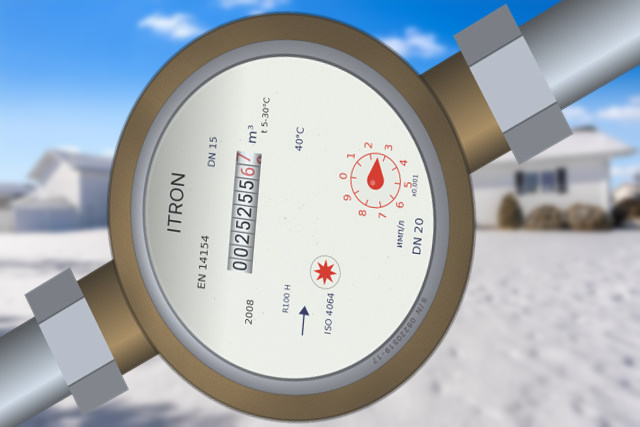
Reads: 25255.672m³
